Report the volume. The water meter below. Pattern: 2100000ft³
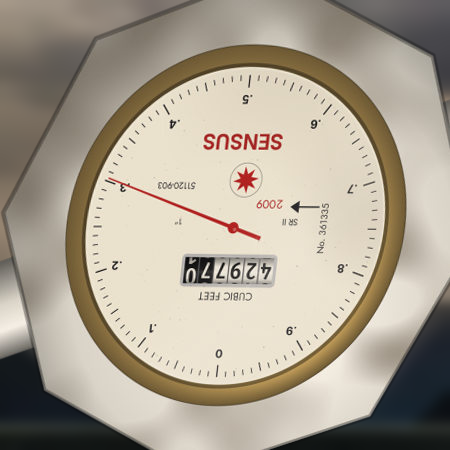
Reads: 429770.30ft³
